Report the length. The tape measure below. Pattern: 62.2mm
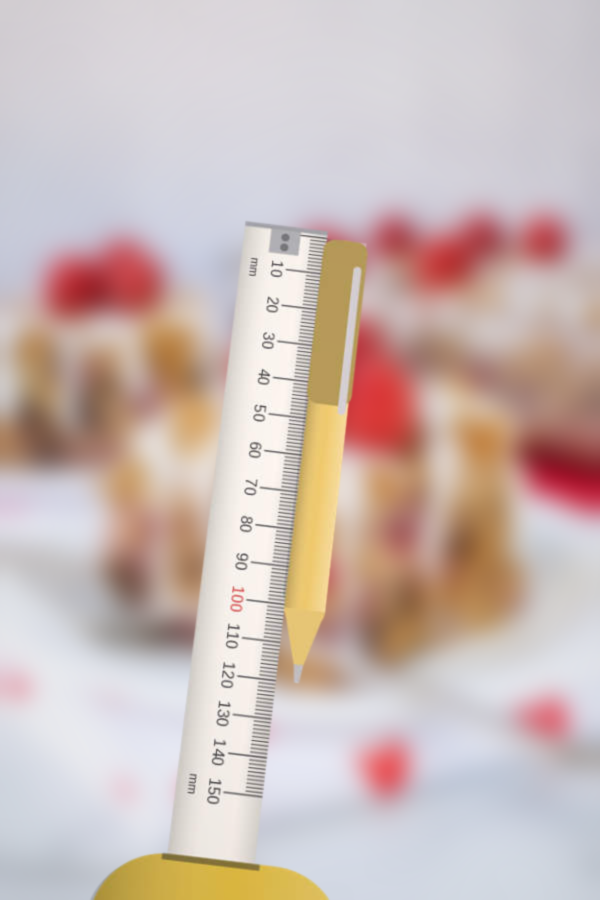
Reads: 120mm
